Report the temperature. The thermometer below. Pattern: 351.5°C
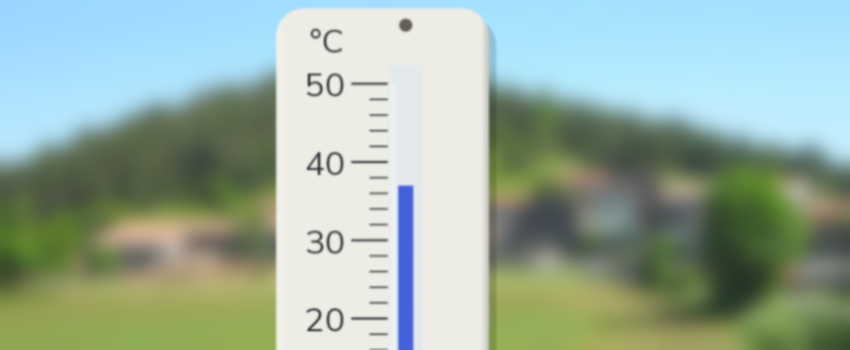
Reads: 37°C
